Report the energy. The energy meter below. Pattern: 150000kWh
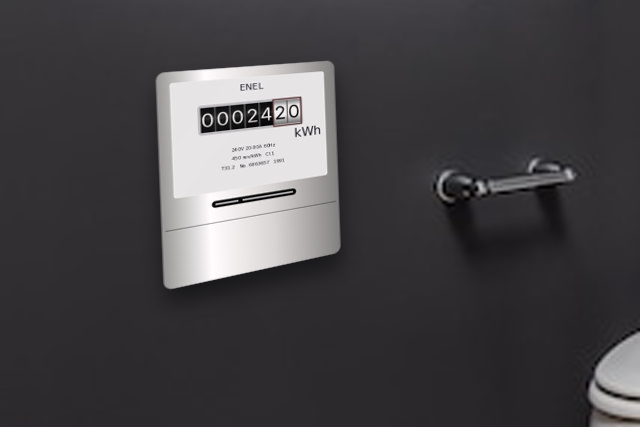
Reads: 24.20kWh
